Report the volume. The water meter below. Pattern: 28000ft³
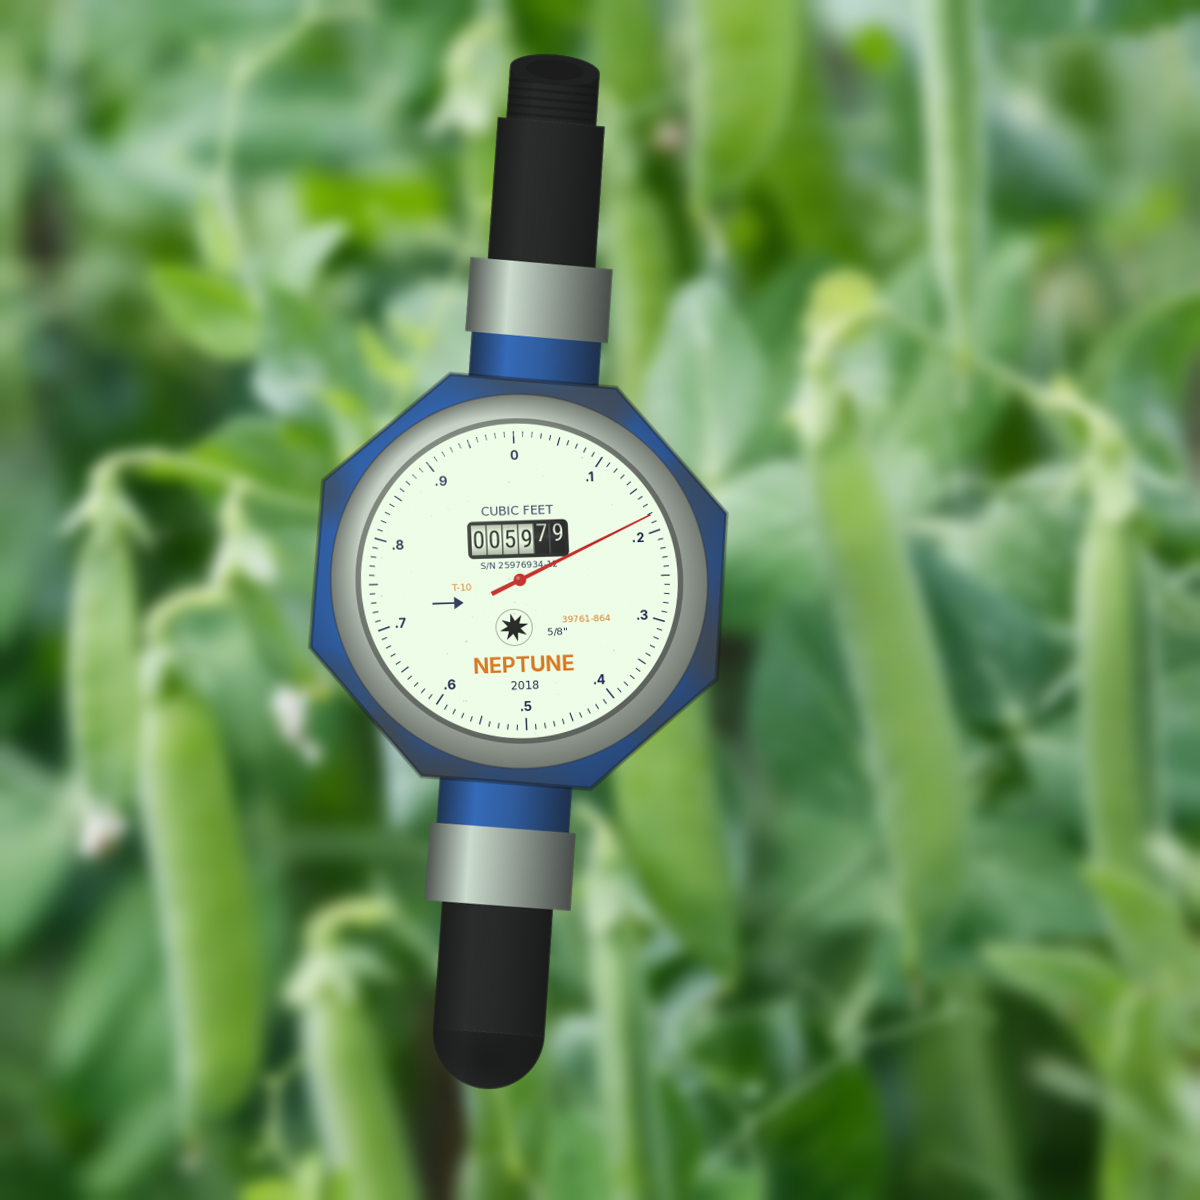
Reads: 5979.18ft³
